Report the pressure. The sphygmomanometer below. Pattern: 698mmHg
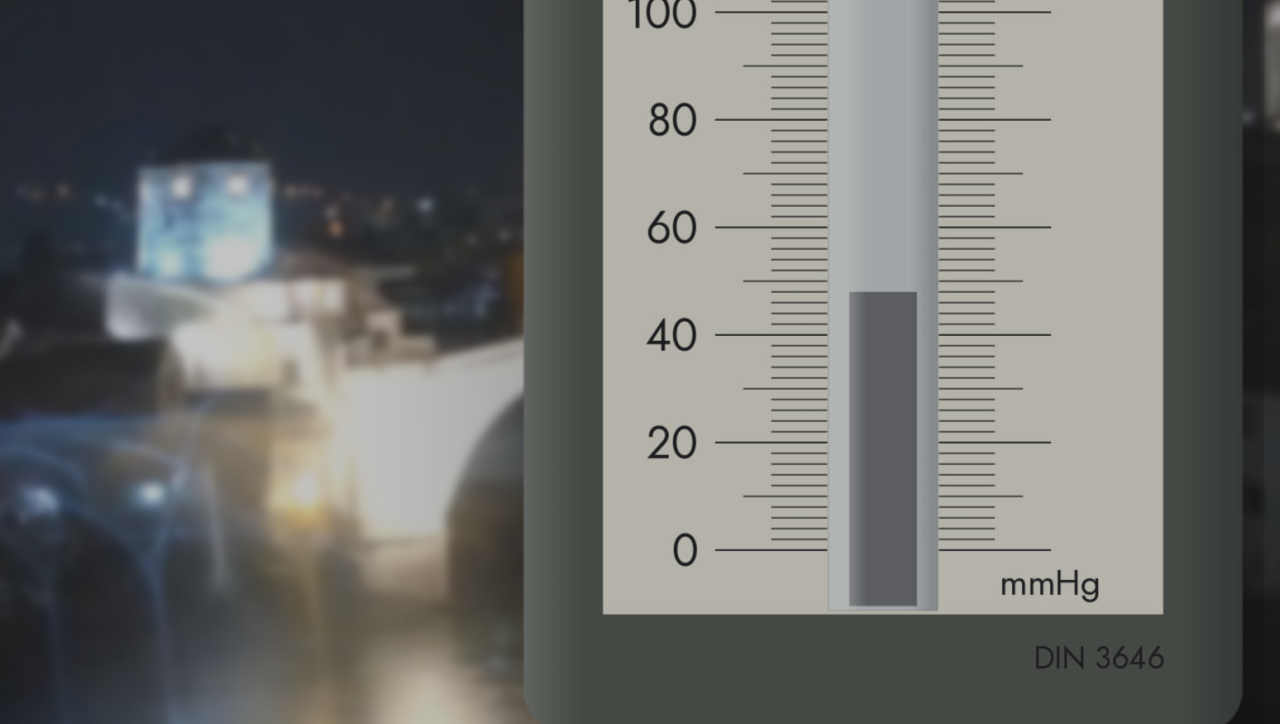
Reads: 48mmHg
